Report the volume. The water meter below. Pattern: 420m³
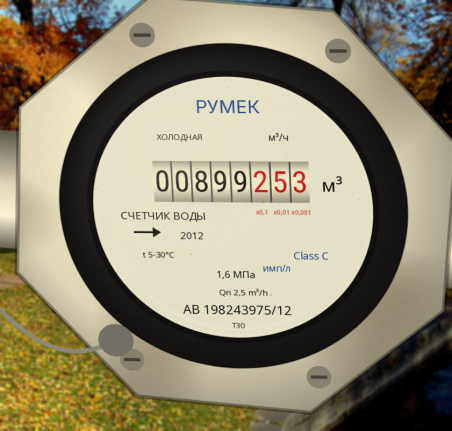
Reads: 899.253m³
